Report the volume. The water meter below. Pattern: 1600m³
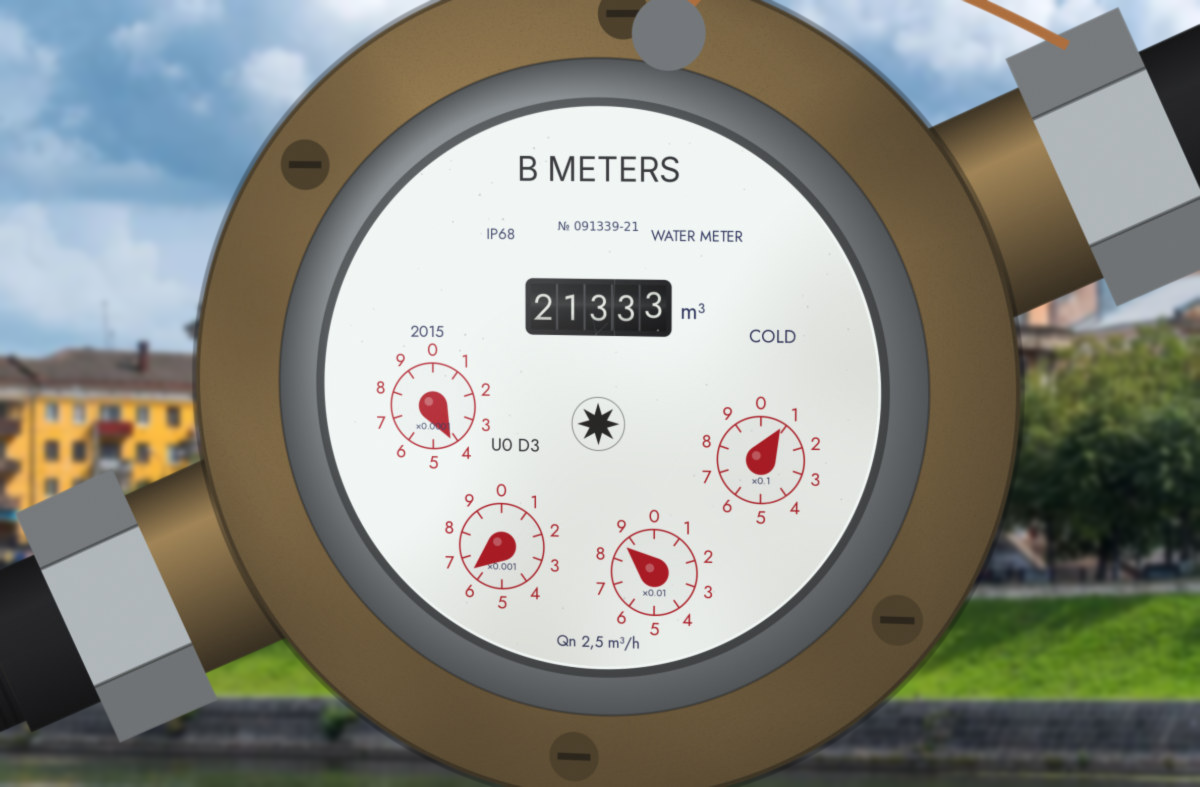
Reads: 21333.0864m³
